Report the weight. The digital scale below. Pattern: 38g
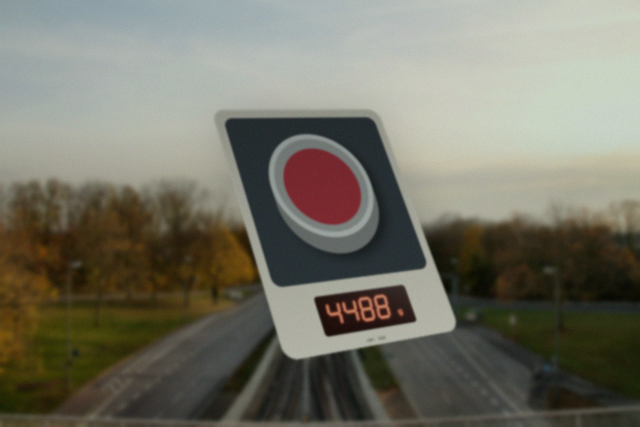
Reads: 4488g
